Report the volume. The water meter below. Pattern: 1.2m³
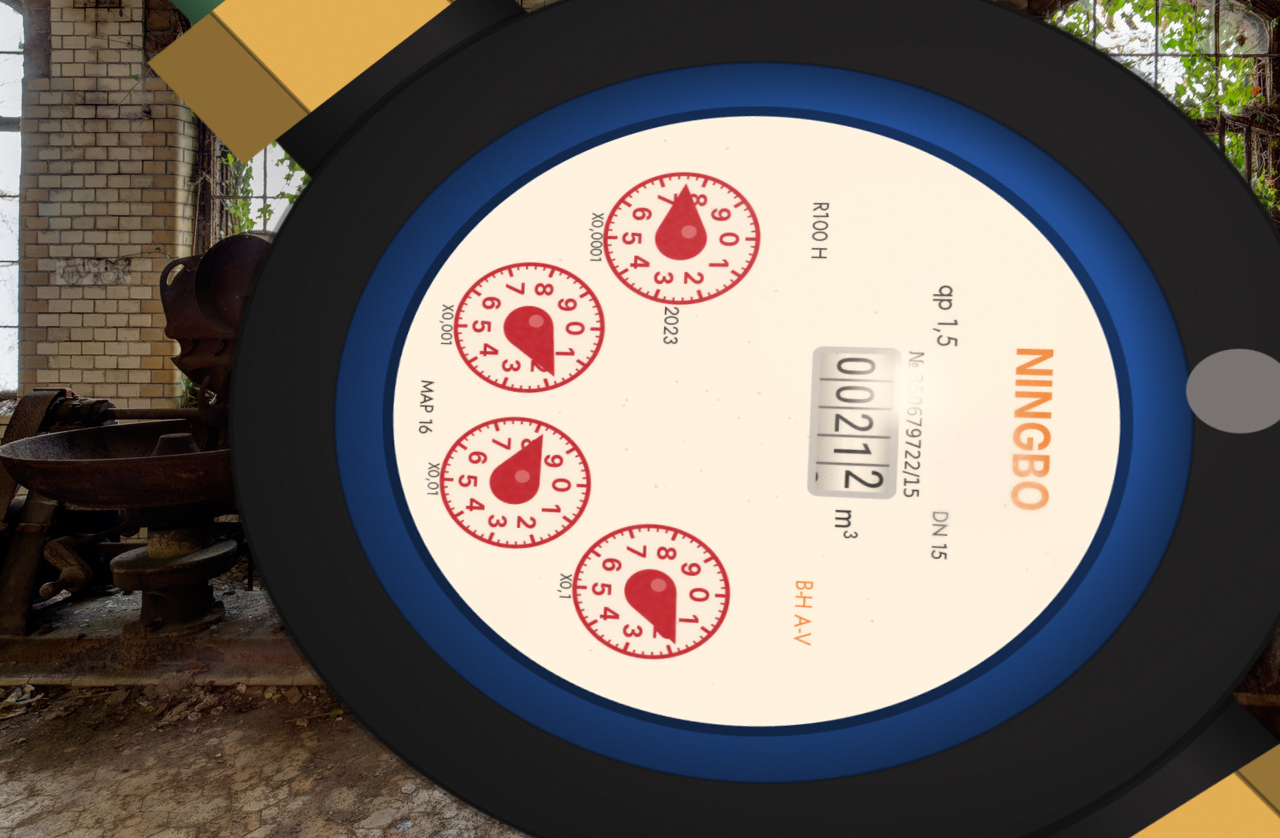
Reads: 212.1817m³
